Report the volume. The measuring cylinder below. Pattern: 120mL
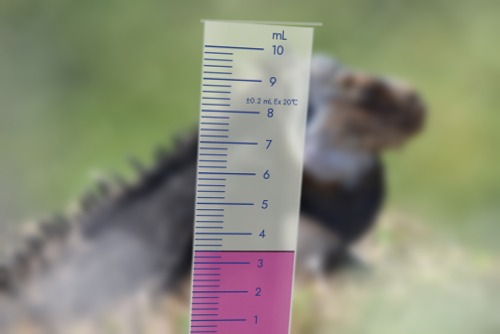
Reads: 3.4mL
